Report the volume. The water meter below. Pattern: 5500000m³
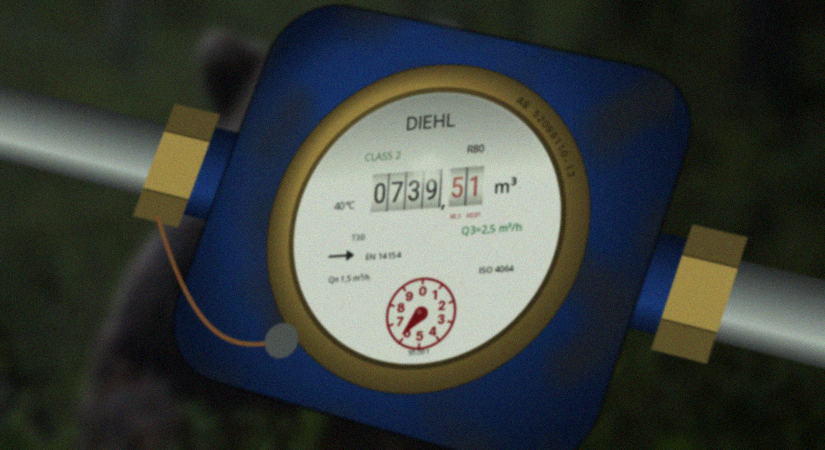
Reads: 739.516m³
